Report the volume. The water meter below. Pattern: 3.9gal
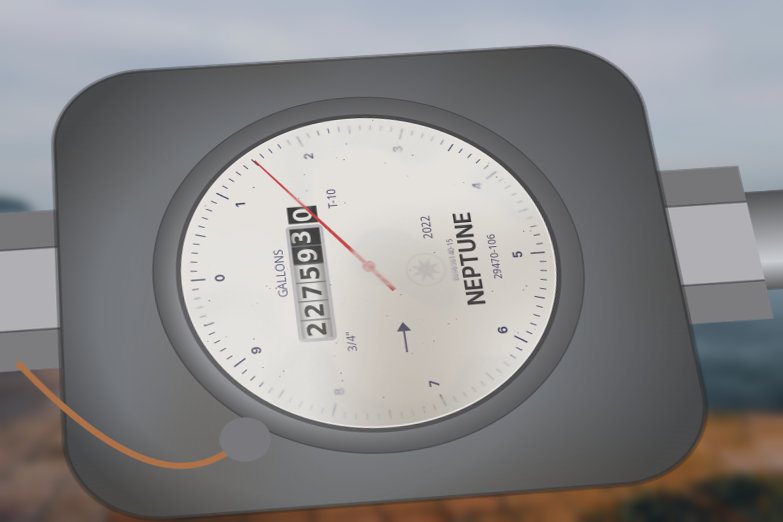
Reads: 2275931.5gal
